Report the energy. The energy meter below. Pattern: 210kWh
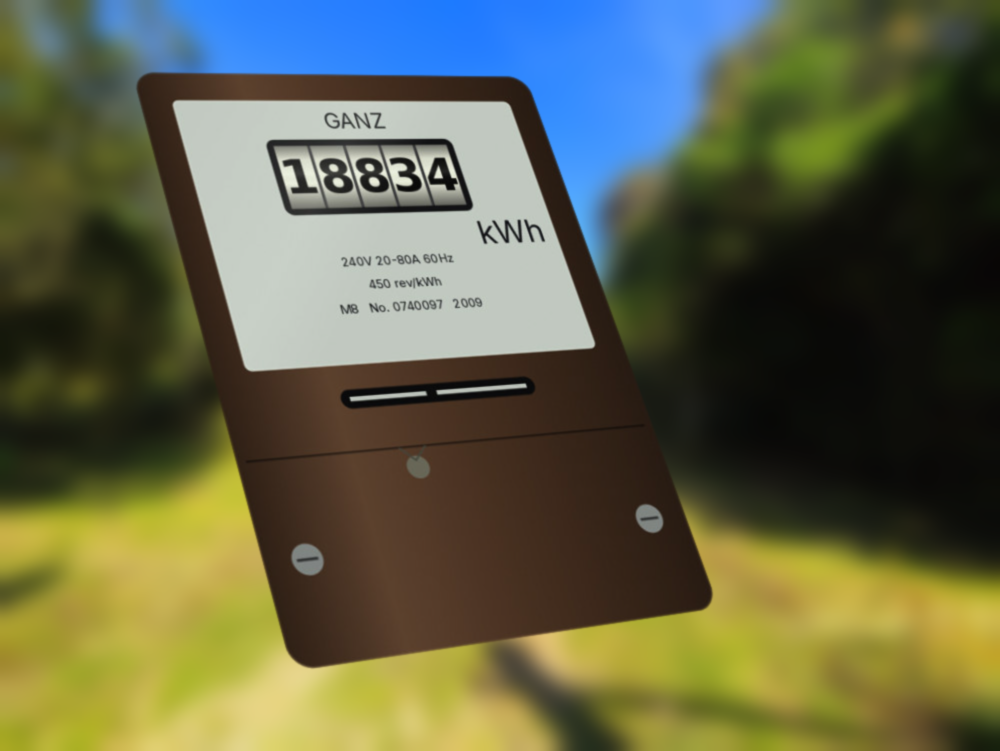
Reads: 18834kWh
